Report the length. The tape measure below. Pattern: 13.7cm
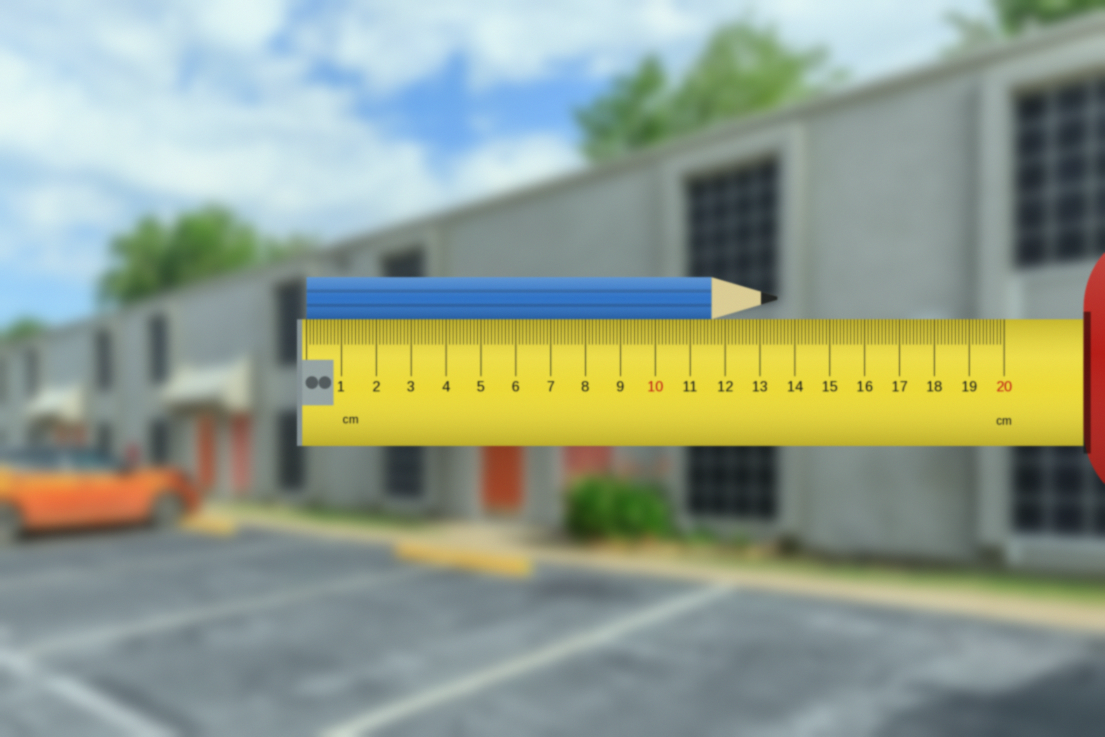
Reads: 13.5cm
